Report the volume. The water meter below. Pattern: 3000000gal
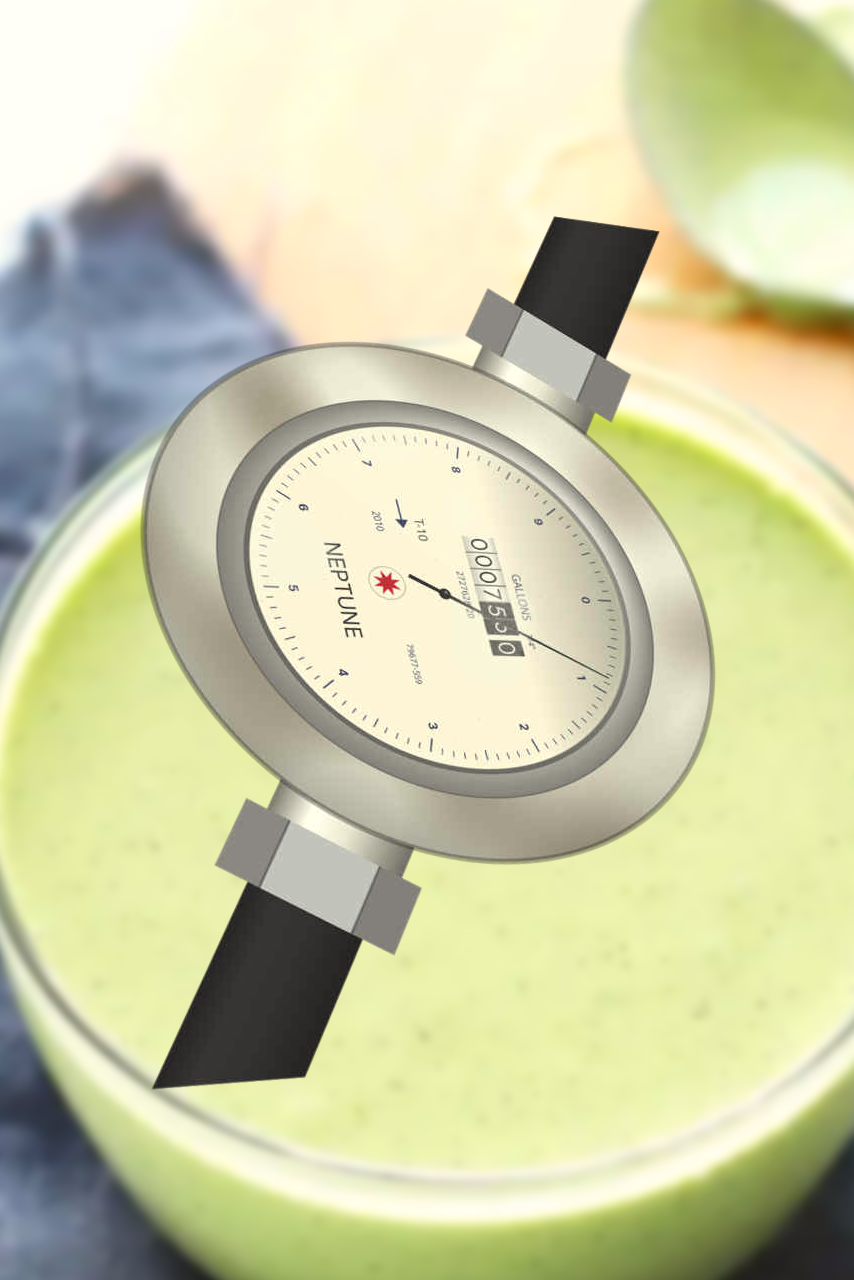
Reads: 7560.8gal
